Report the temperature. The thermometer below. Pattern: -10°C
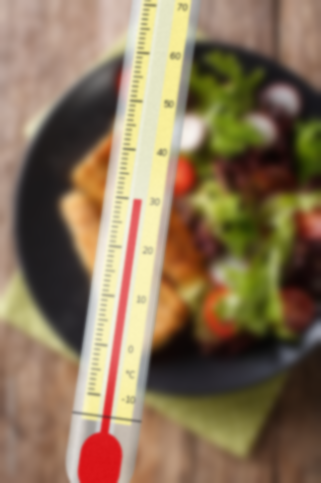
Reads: 30°C
